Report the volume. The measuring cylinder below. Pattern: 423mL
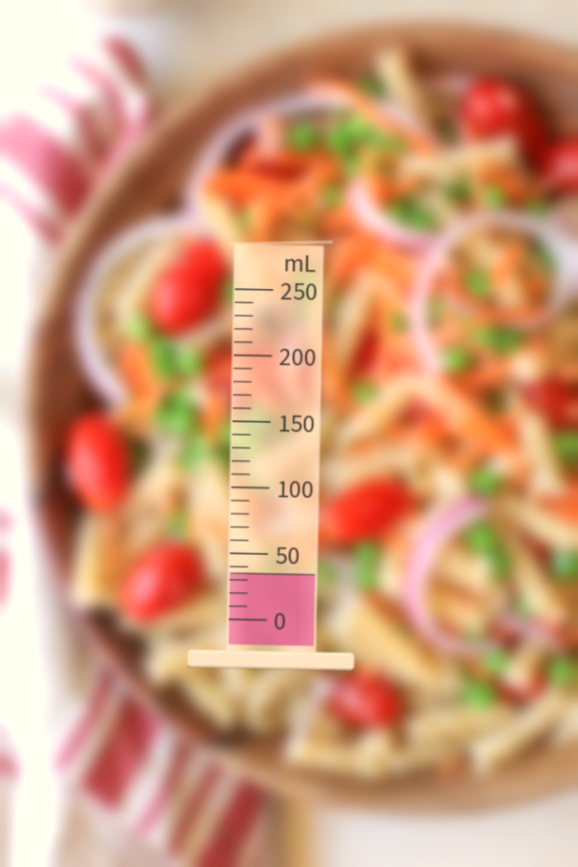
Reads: 35mL
